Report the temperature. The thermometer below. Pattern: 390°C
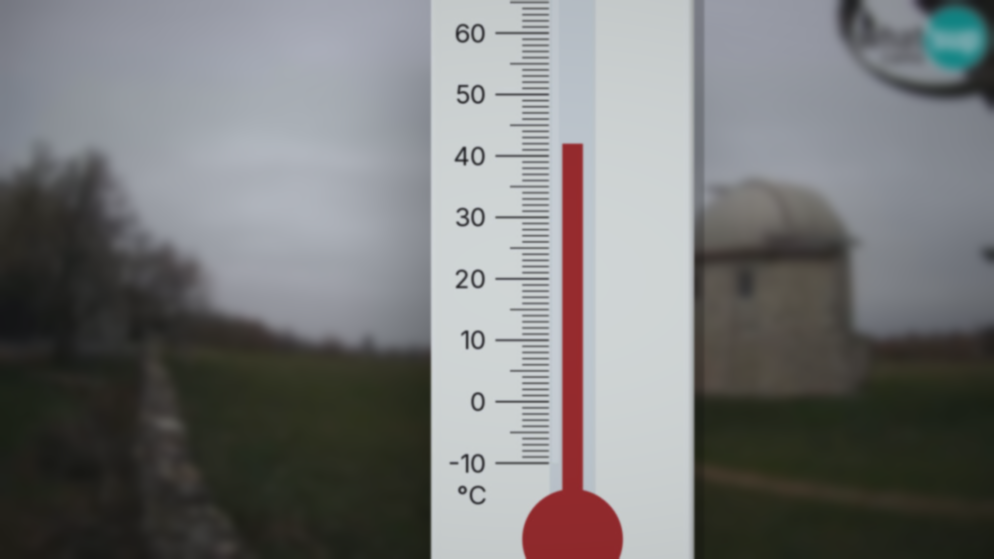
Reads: 42°C
